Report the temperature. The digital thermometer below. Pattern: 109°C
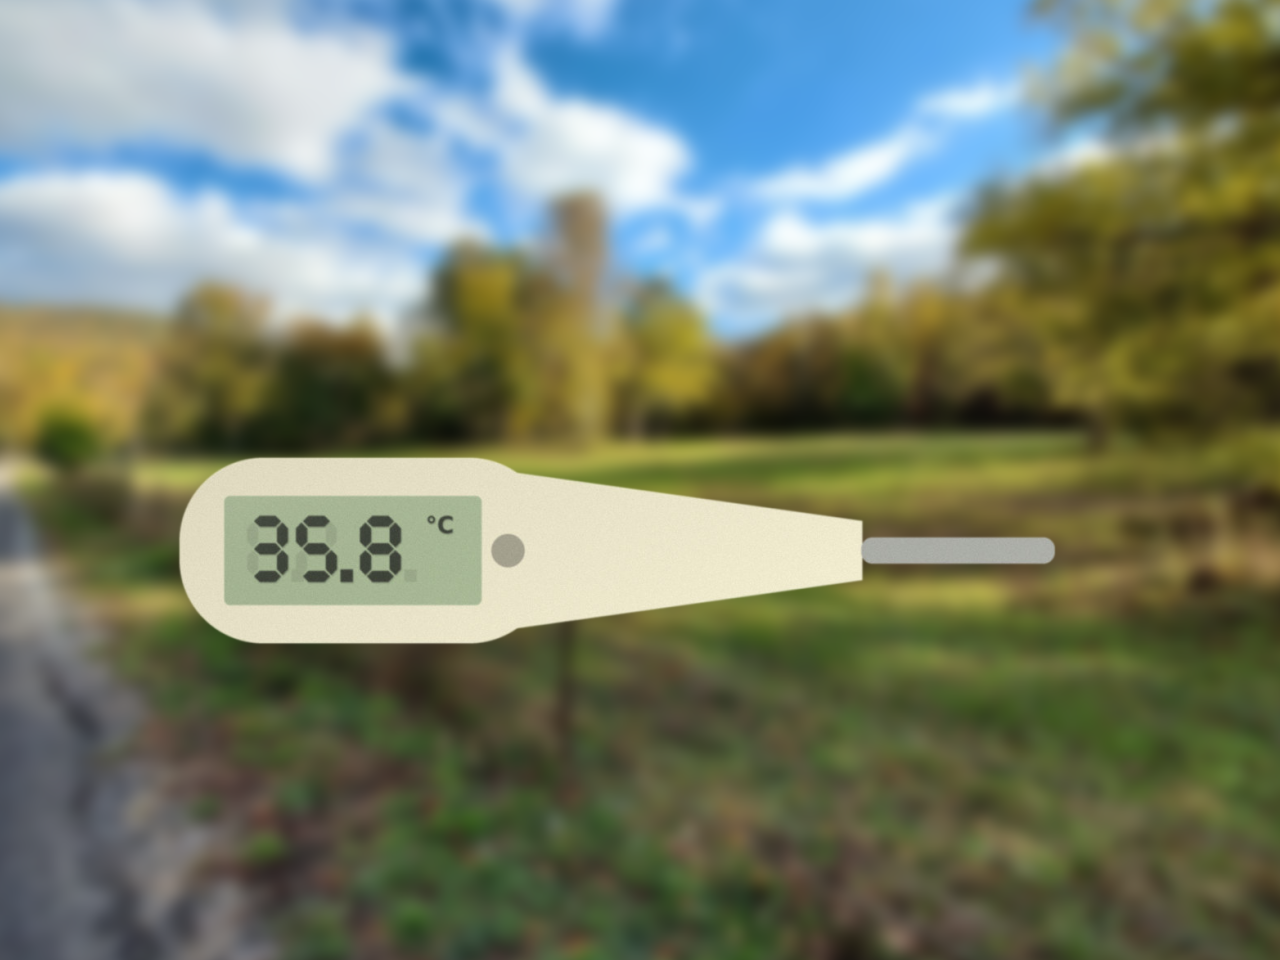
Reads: 35.8°C
